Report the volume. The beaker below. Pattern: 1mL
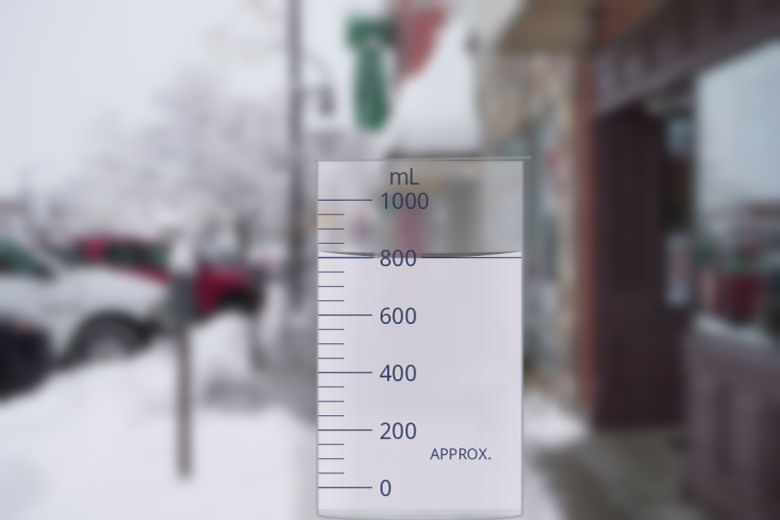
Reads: 800mL
